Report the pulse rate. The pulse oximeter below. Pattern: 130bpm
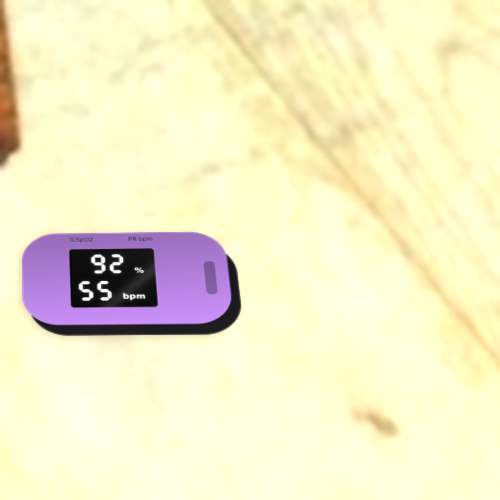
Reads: 55bpm
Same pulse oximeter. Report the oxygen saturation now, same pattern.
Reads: 92%
